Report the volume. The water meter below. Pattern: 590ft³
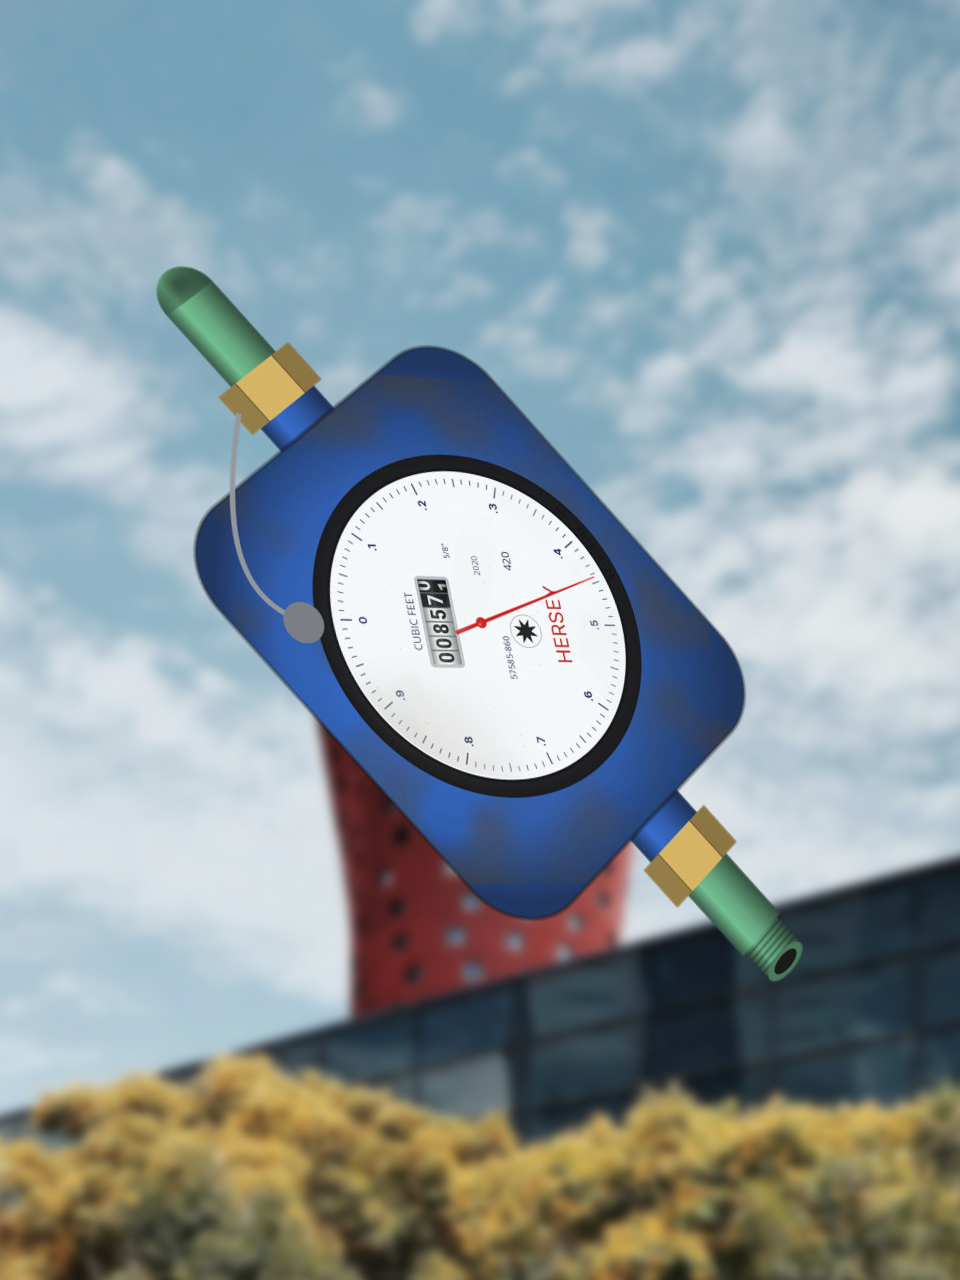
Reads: 8570.44ft³
